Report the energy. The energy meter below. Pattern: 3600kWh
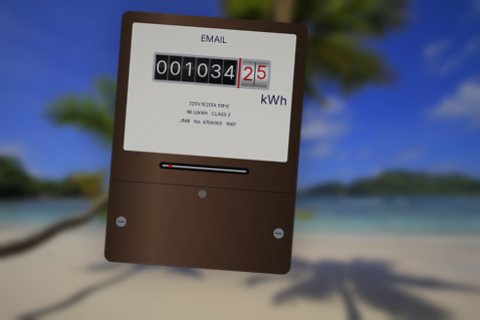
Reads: 1034.25kWh
